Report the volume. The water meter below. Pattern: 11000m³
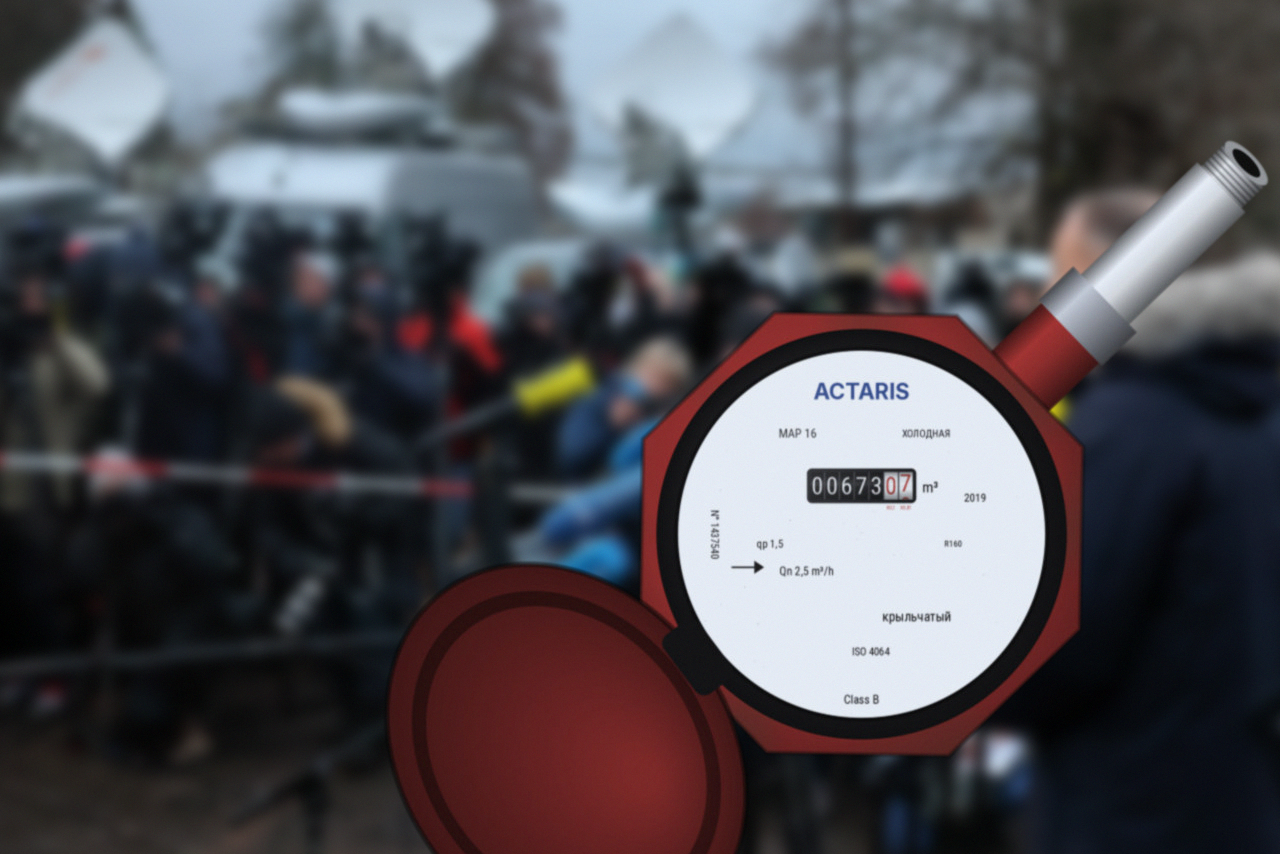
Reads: 673.07m³
